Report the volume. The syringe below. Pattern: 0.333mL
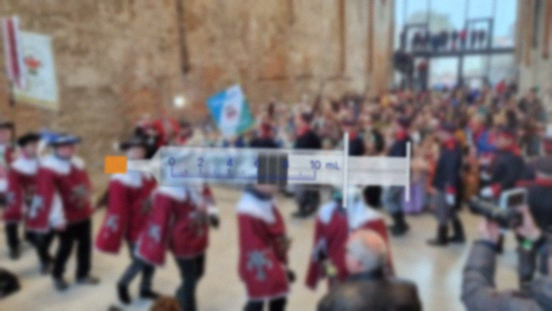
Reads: 6mL
